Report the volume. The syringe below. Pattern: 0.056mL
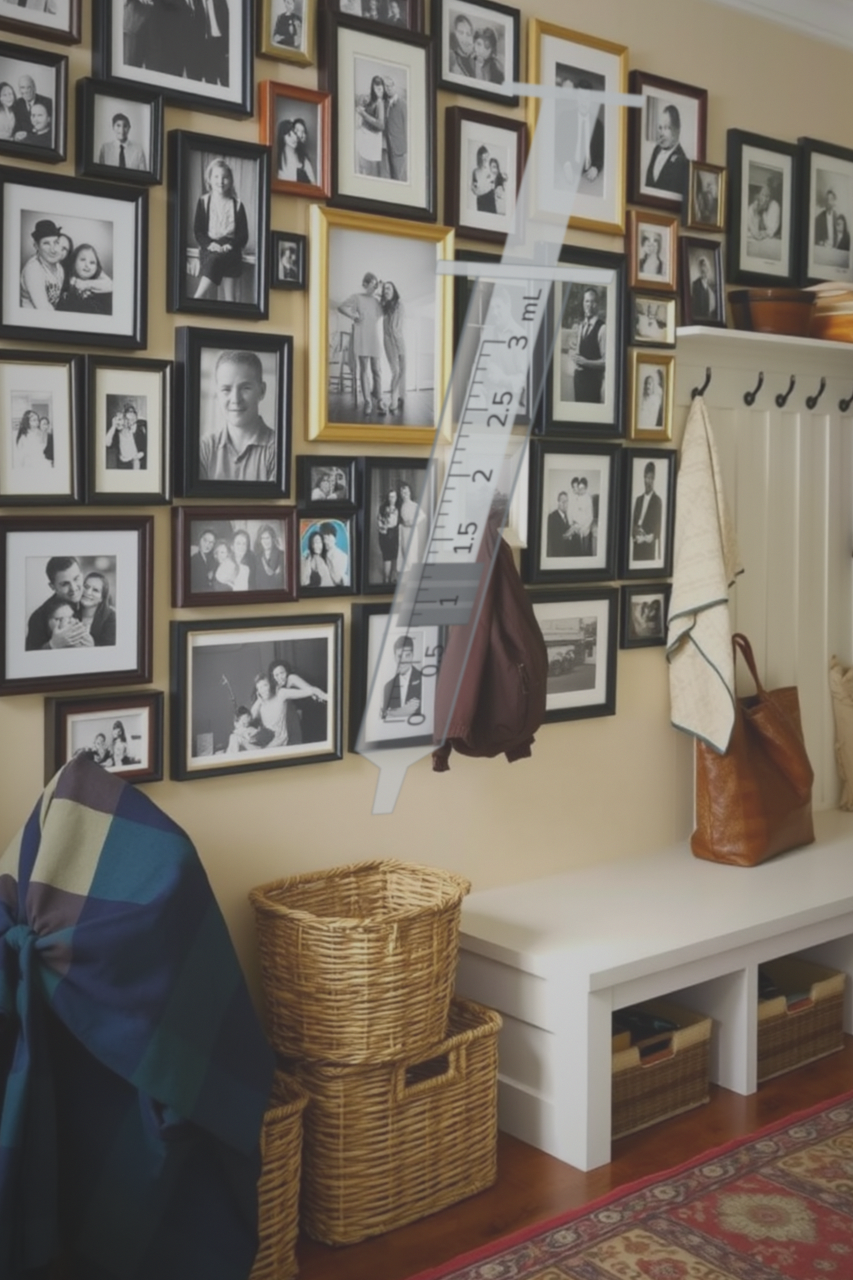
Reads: 0.8mL
